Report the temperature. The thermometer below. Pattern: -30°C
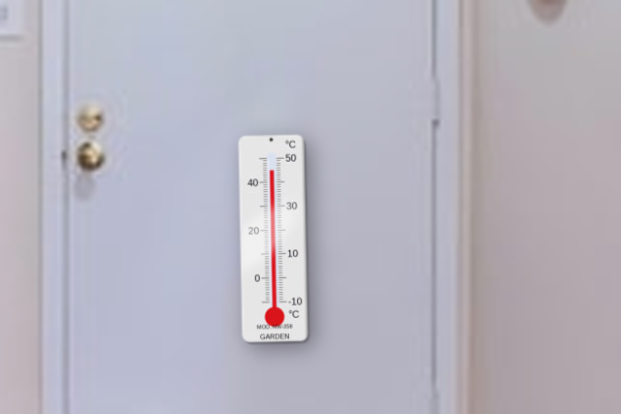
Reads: 45°C
